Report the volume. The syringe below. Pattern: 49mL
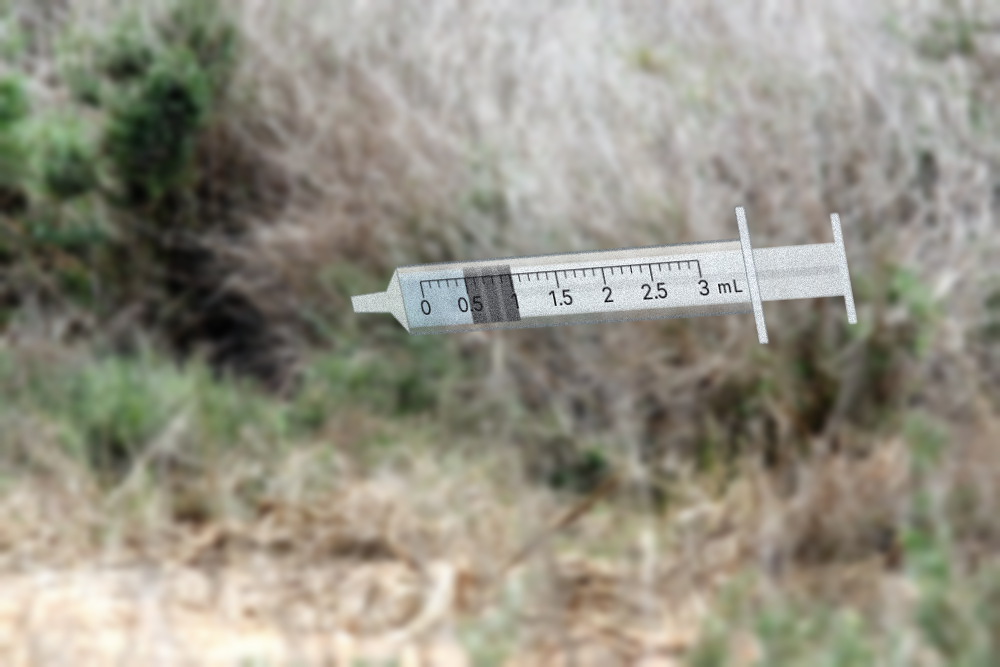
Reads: 0.5mL
